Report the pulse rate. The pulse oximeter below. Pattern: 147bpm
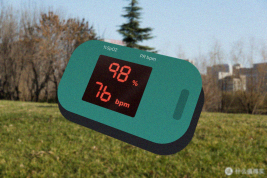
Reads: 76bpm
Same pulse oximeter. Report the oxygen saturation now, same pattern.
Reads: 98%
